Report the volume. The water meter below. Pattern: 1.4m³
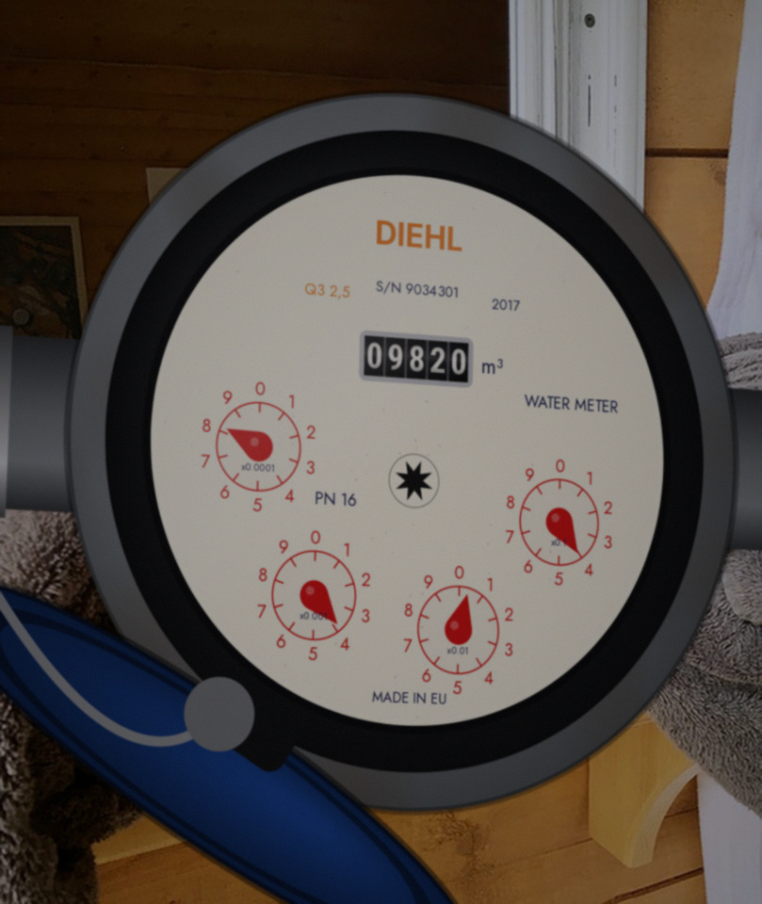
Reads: 9820.4038m³
